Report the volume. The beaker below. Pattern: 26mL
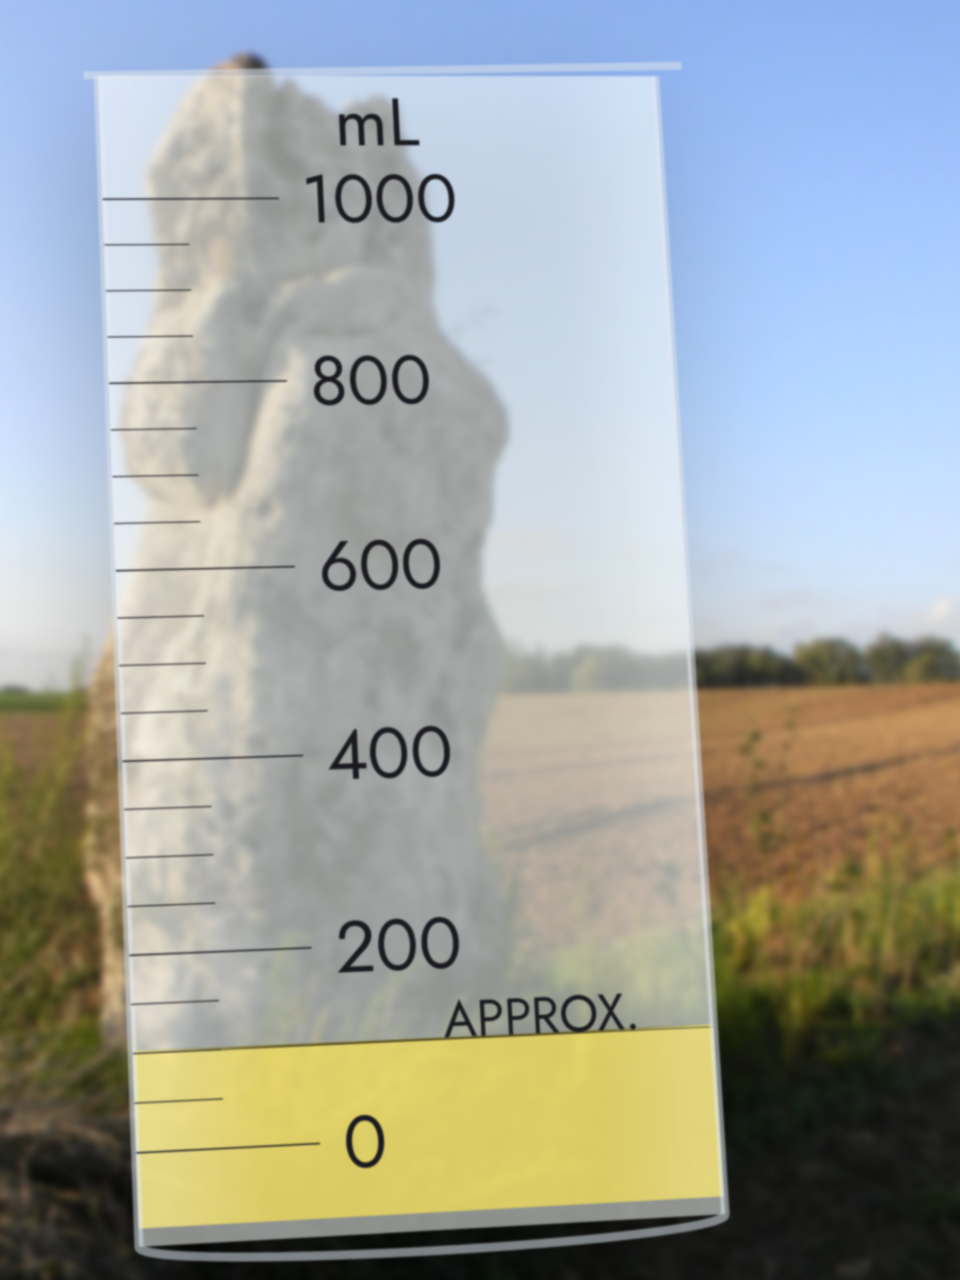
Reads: 100mL
